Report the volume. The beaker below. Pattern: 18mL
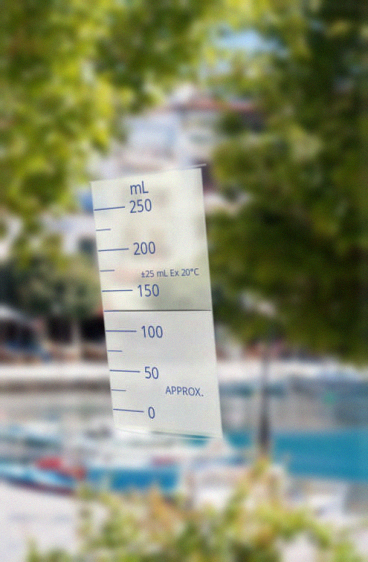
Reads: 125mL
